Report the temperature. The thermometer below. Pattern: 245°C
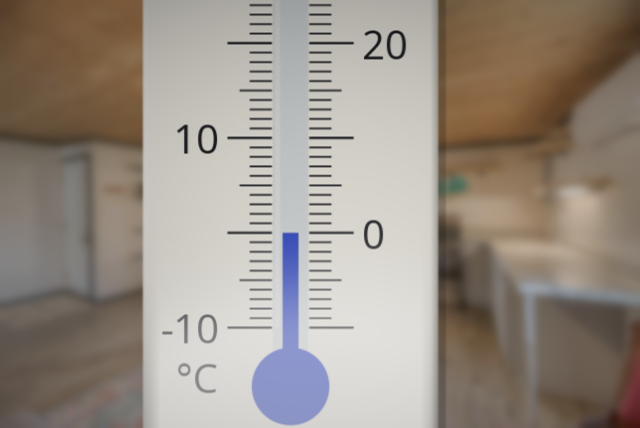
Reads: 0°C
